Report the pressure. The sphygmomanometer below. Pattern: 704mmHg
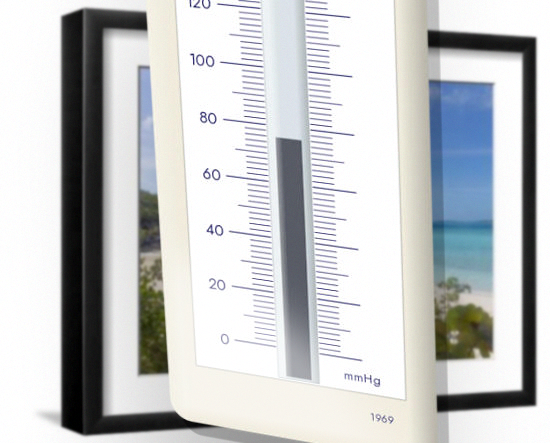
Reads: 76mmHg
